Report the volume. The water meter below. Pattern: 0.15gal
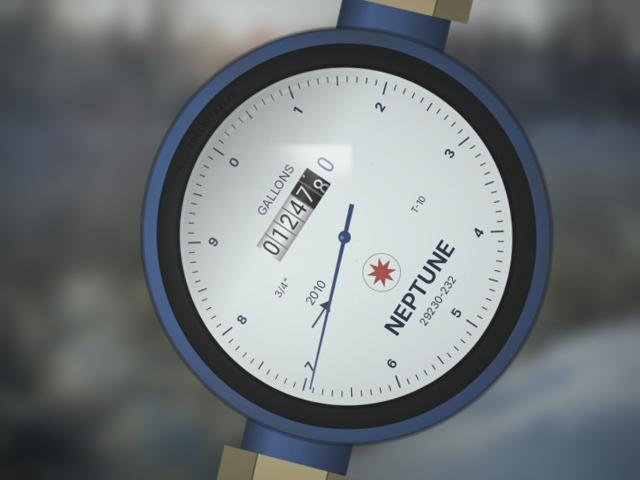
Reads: 124776.9gal
